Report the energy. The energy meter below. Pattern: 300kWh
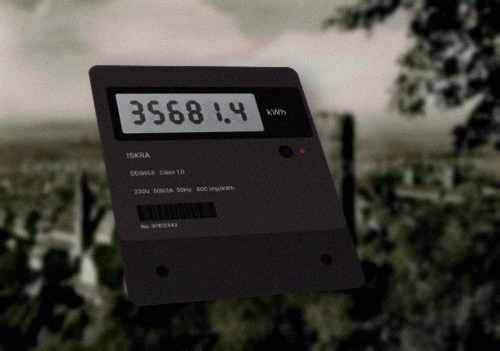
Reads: 35681.4kWh
